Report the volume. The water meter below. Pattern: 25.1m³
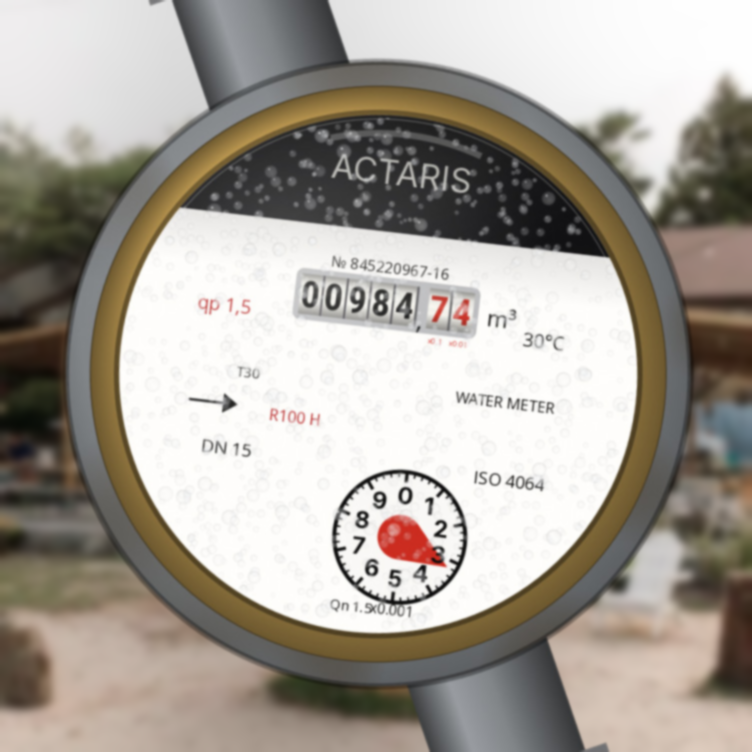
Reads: 984.743m³
